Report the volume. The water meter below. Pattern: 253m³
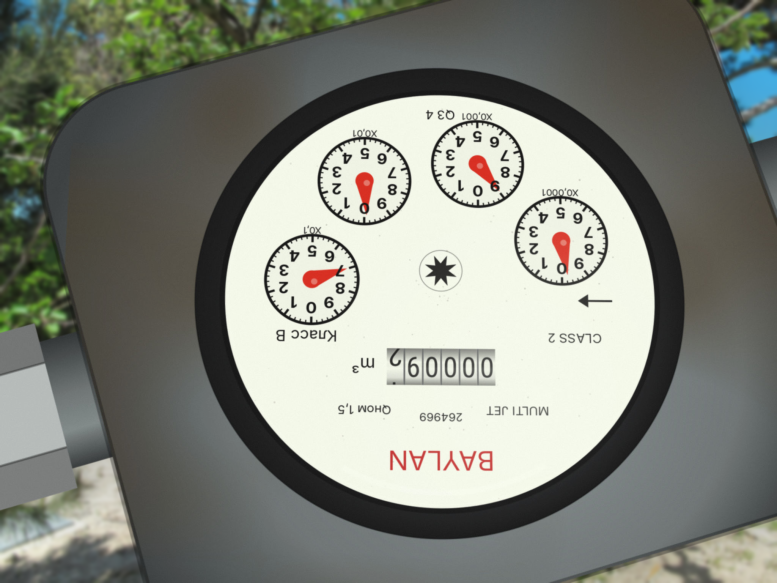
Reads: 91.6989m³
